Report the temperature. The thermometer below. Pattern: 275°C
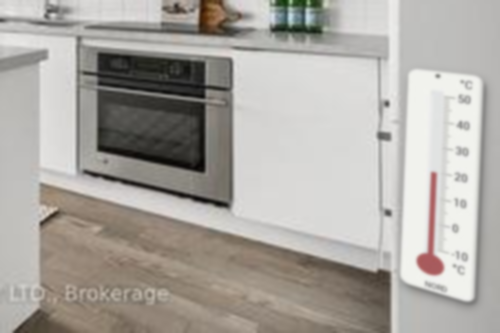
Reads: 20°C
